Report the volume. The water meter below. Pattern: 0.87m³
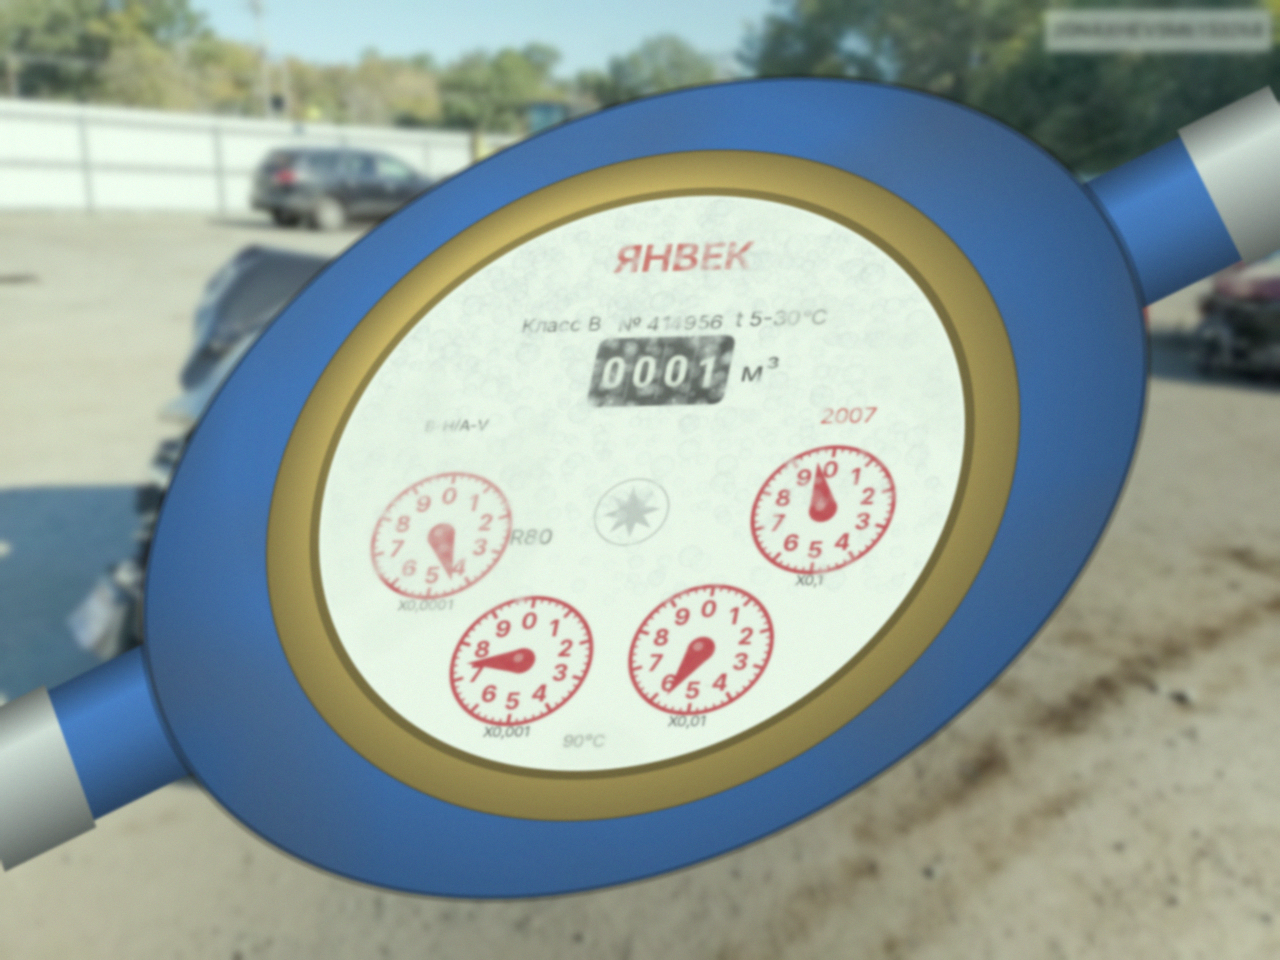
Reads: 0.9574m³
